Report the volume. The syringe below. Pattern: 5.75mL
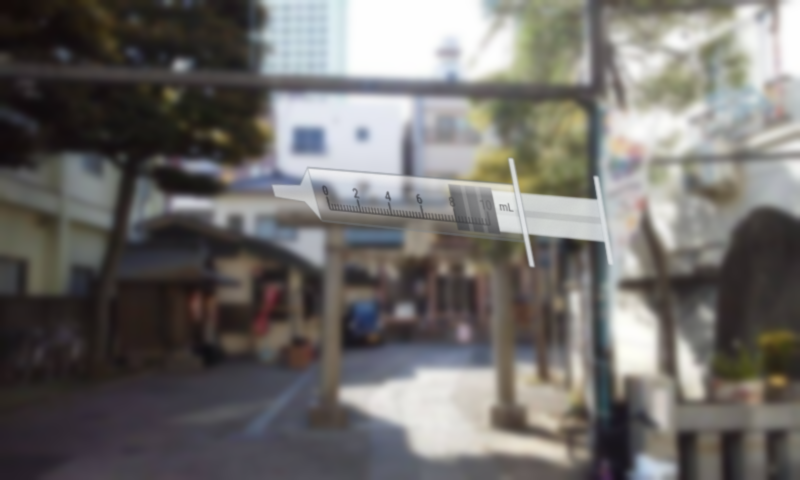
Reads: 8mL
